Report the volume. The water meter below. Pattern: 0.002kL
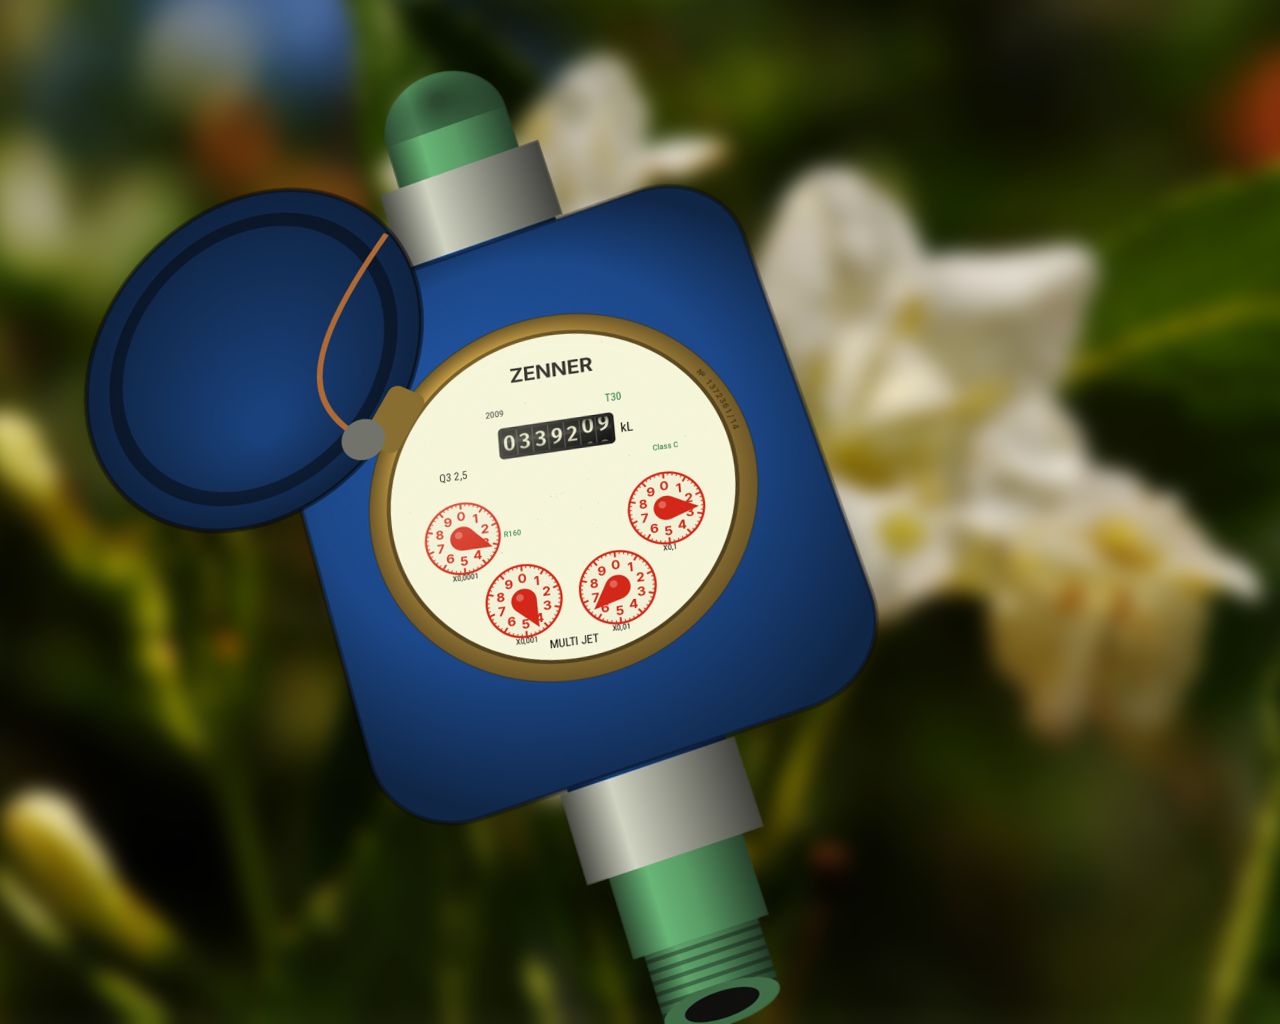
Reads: 339209.2643kL
